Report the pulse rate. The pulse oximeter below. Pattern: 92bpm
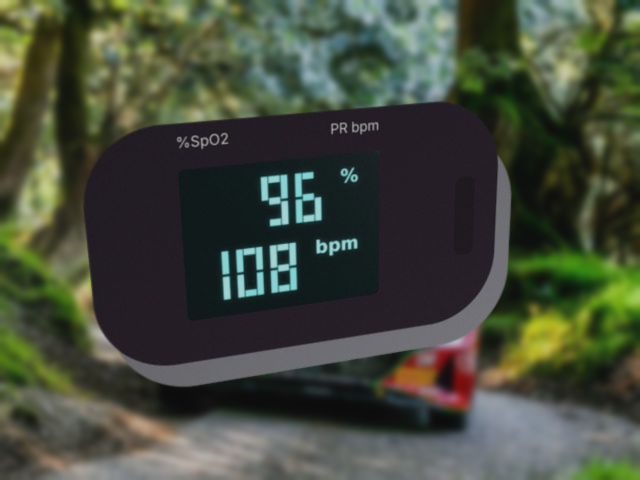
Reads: 108bpm
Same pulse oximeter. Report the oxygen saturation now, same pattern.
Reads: 96%
